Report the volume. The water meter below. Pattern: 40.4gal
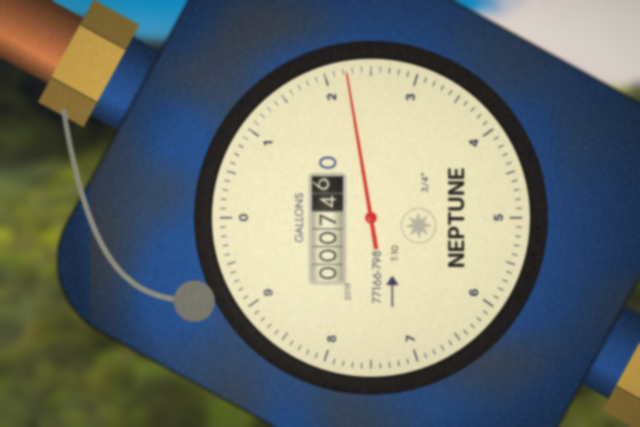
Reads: 7462.2gal
